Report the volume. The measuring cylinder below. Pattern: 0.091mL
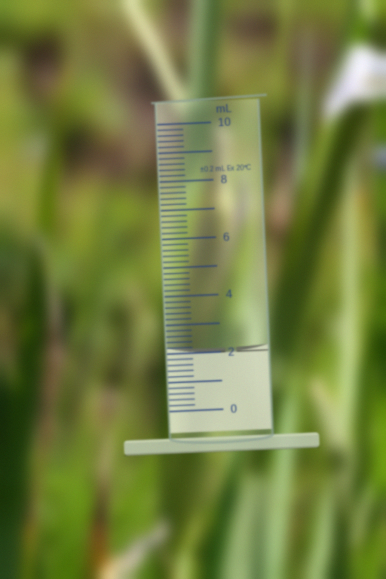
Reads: 2mL
